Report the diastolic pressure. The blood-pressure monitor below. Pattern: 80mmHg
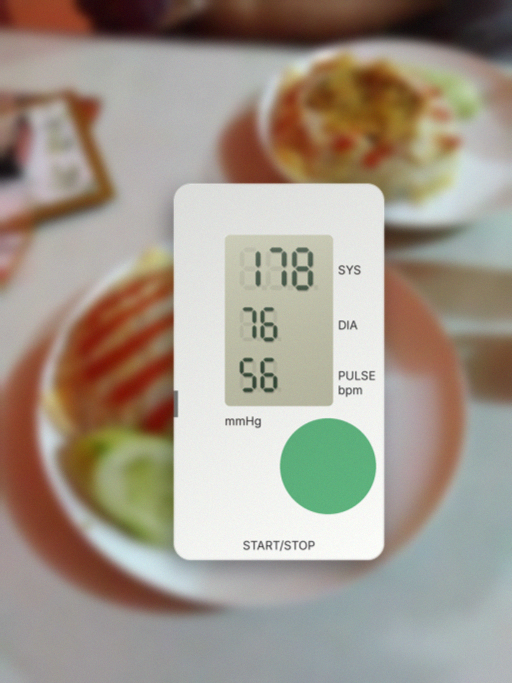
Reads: 76mmHg
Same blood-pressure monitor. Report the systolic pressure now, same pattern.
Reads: 178mmHg
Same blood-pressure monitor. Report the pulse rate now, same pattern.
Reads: 56bpm
